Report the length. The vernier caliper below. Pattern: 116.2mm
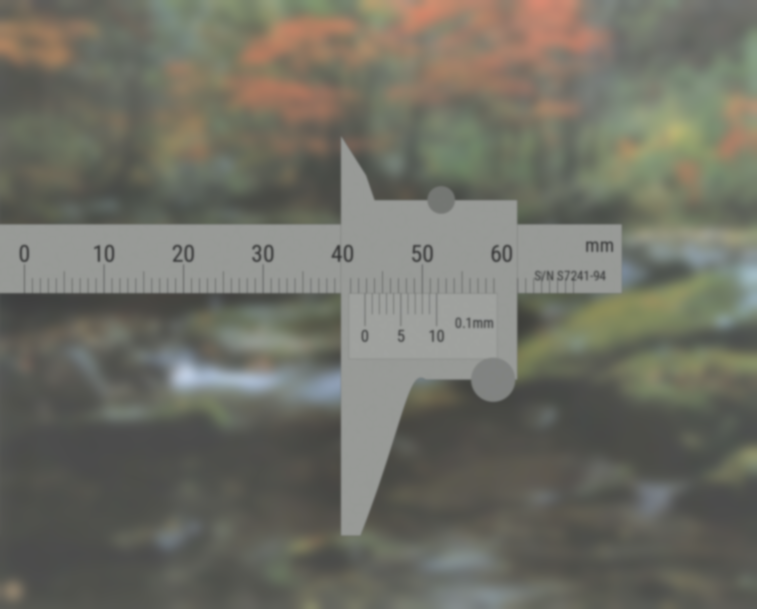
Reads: 42.8mm
